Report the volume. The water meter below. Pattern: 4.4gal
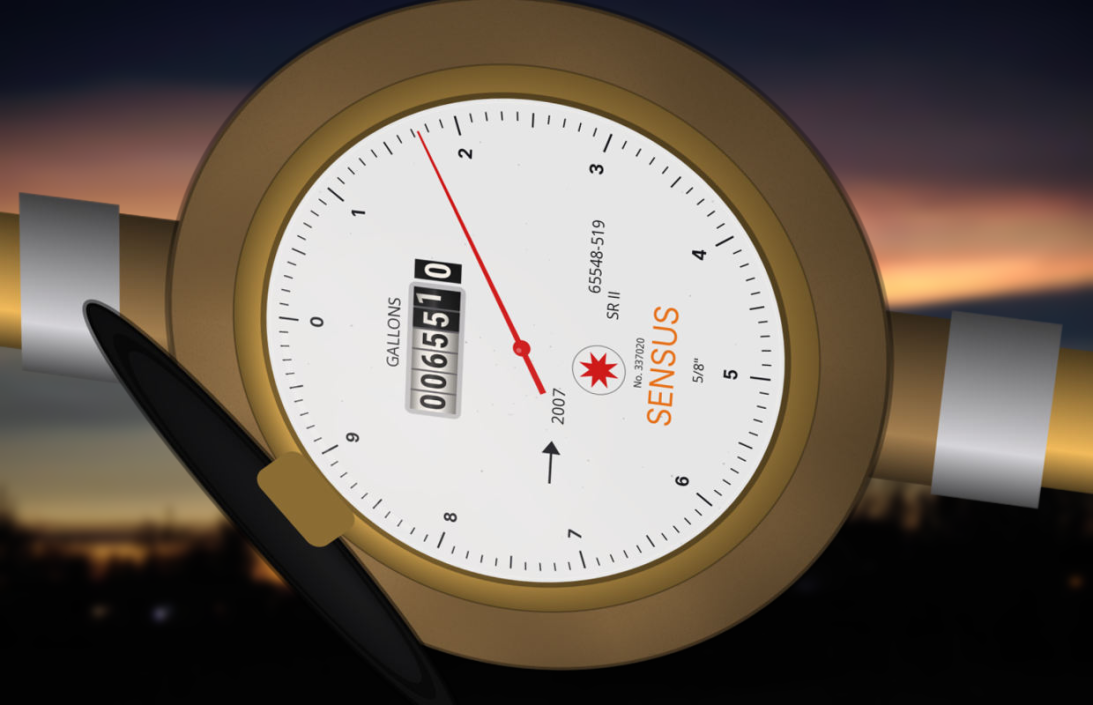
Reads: 65511.7gal
